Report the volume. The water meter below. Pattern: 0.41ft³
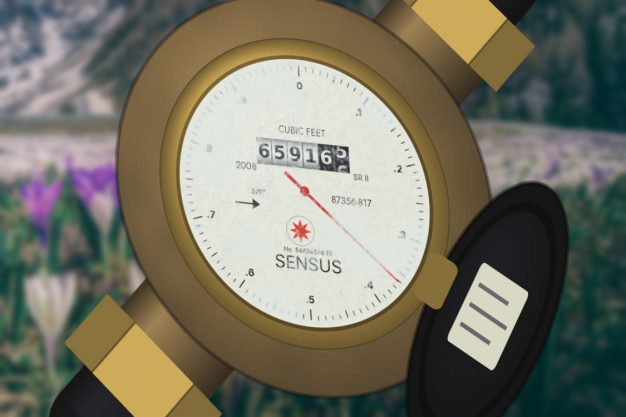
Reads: 659165.36ft³
